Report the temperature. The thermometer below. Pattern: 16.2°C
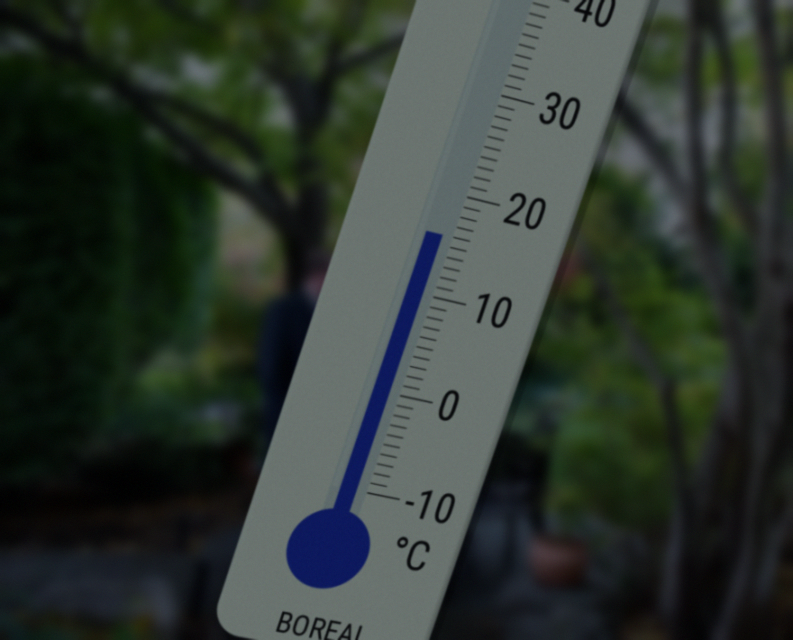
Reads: 16°C
